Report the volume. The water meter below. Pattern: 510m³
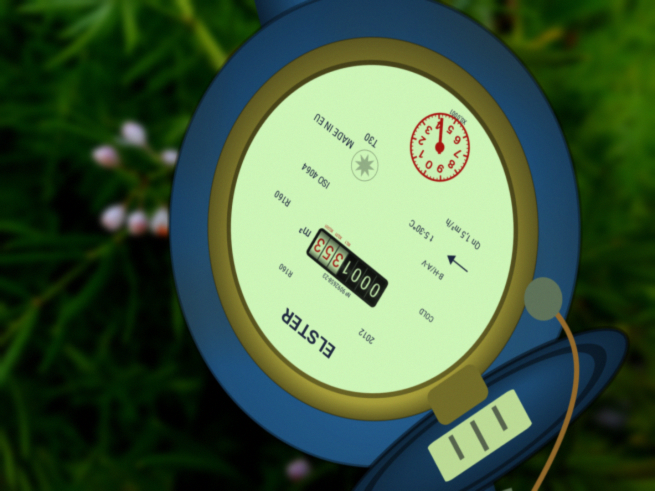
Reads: 1.3534m³
